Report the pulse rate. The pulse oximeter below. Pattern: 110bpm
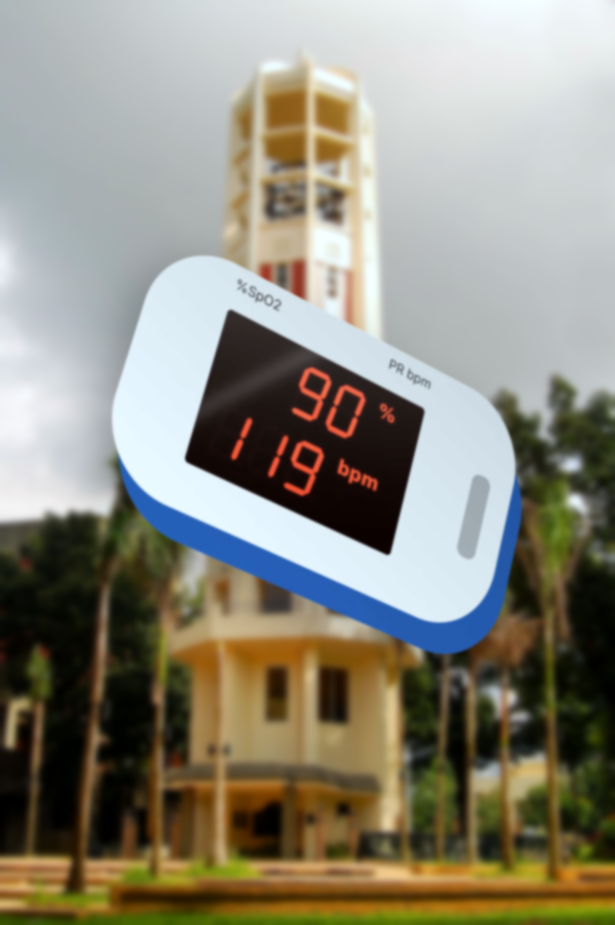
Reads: 119bpm
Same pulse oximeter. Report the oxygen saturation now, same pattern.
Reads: 90%
